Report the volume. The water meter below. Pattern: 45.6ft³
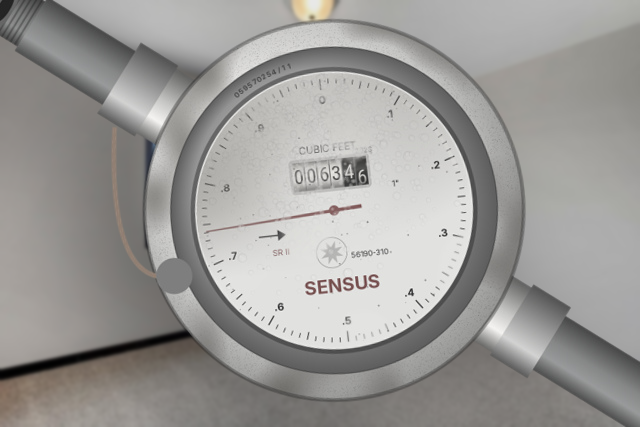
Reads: 6345.74ft³
